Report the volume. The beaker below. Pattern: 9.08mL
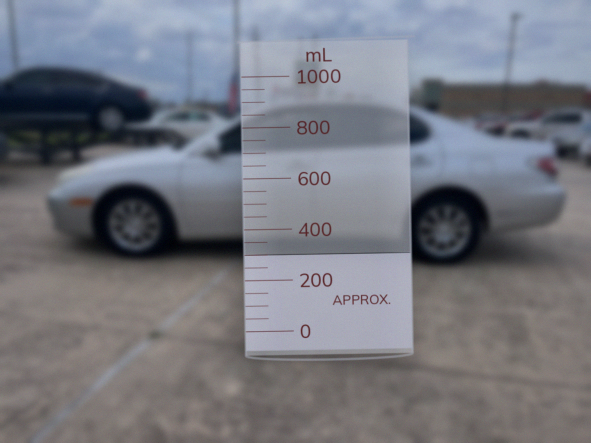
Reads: 300mL
